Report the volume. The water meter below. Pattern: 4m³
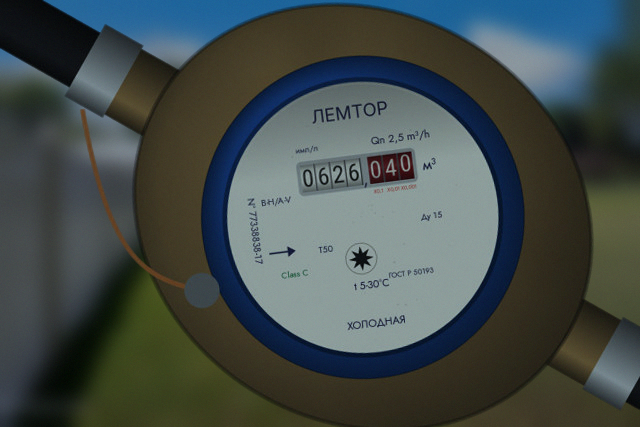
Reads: 626.040m³
